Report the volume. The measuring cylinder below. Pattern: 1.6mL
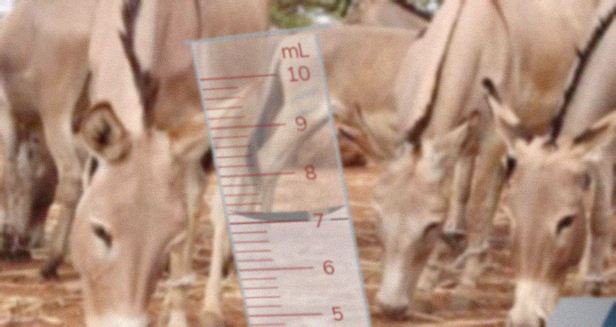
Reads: 7mL
